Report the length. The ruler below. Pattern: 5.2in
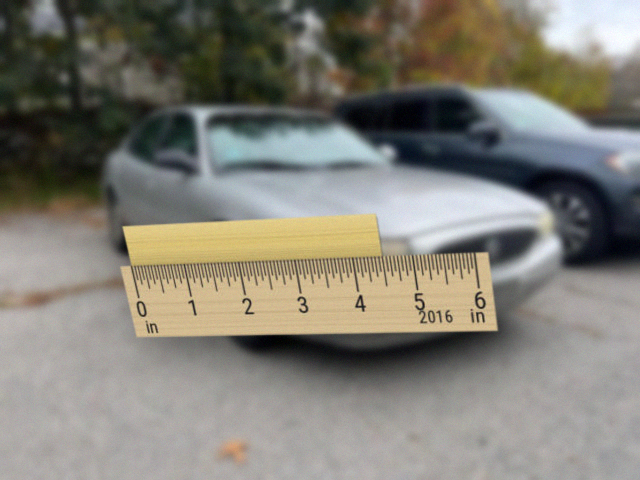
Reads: 4.5in
